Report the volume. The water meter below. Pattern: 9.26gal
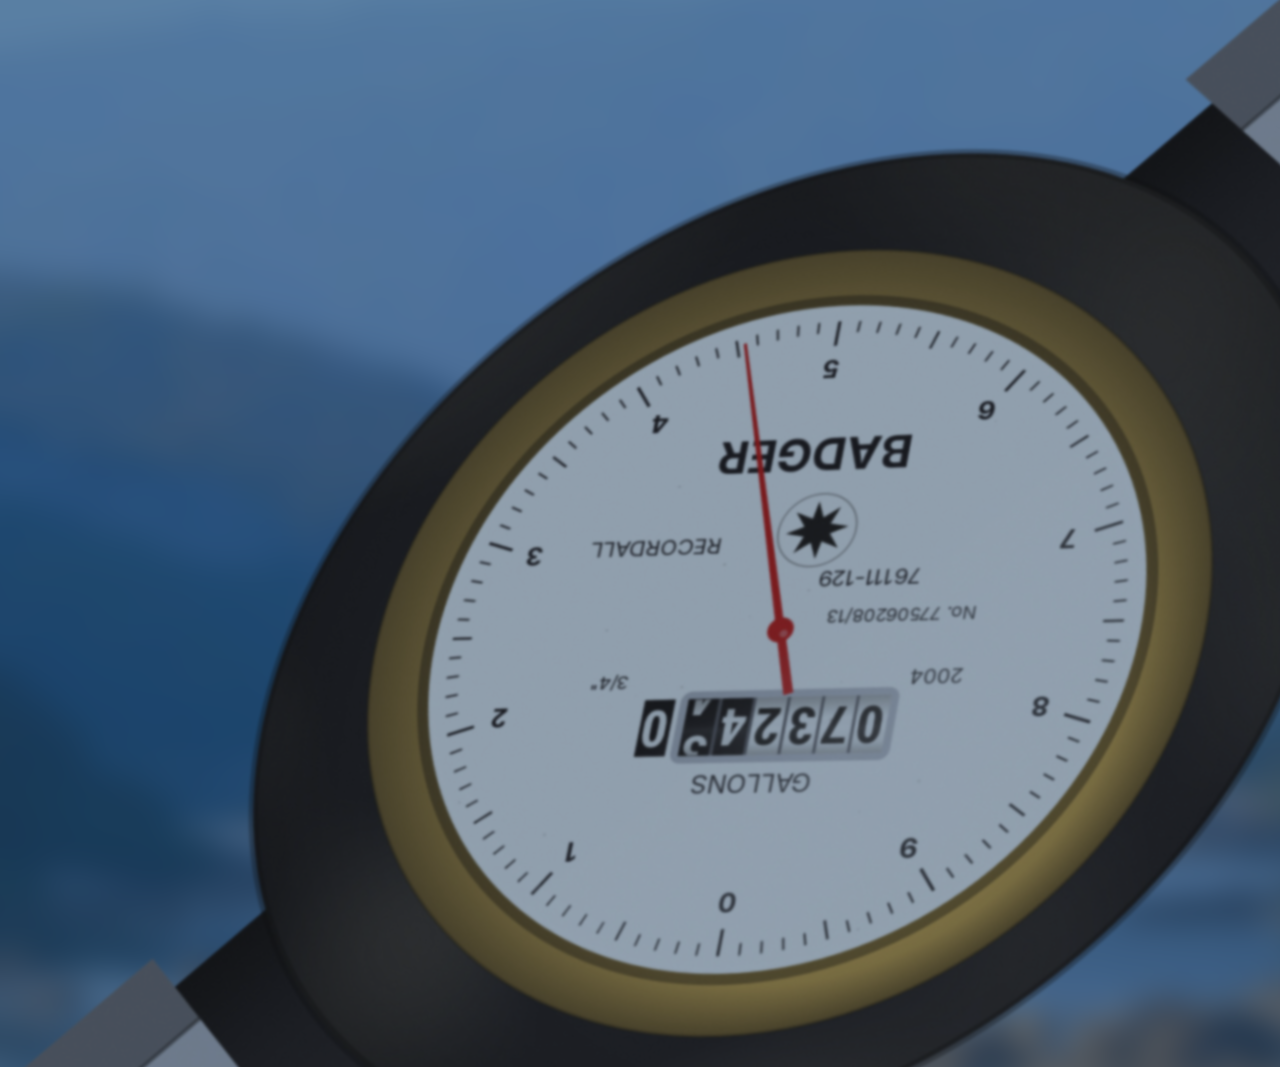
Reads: 732434.5gal
